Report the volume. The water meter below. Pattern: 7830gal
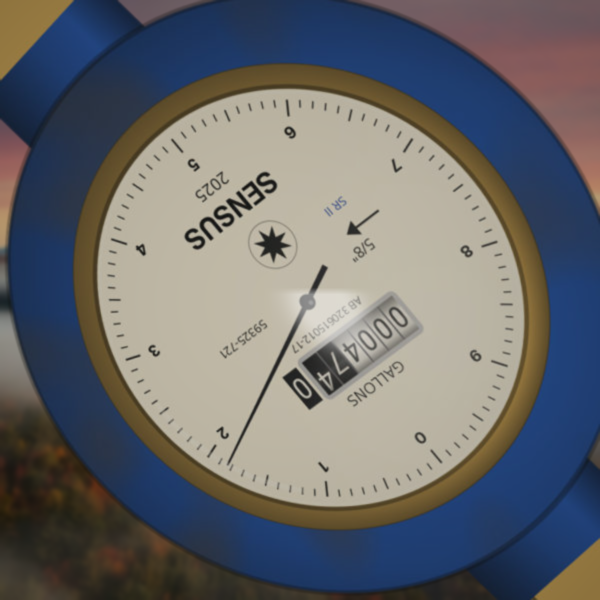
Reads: 4741.8gal
